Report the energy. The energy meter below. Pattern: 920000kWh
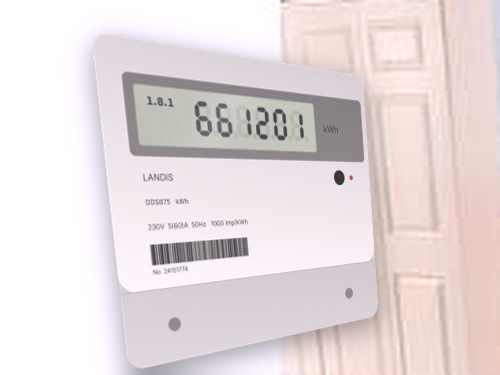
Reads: 661201kWh
